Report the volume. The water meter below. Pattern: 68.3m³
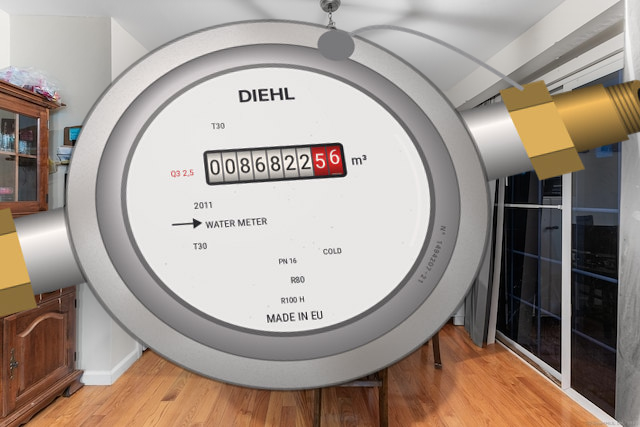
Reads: 86822.56m³
